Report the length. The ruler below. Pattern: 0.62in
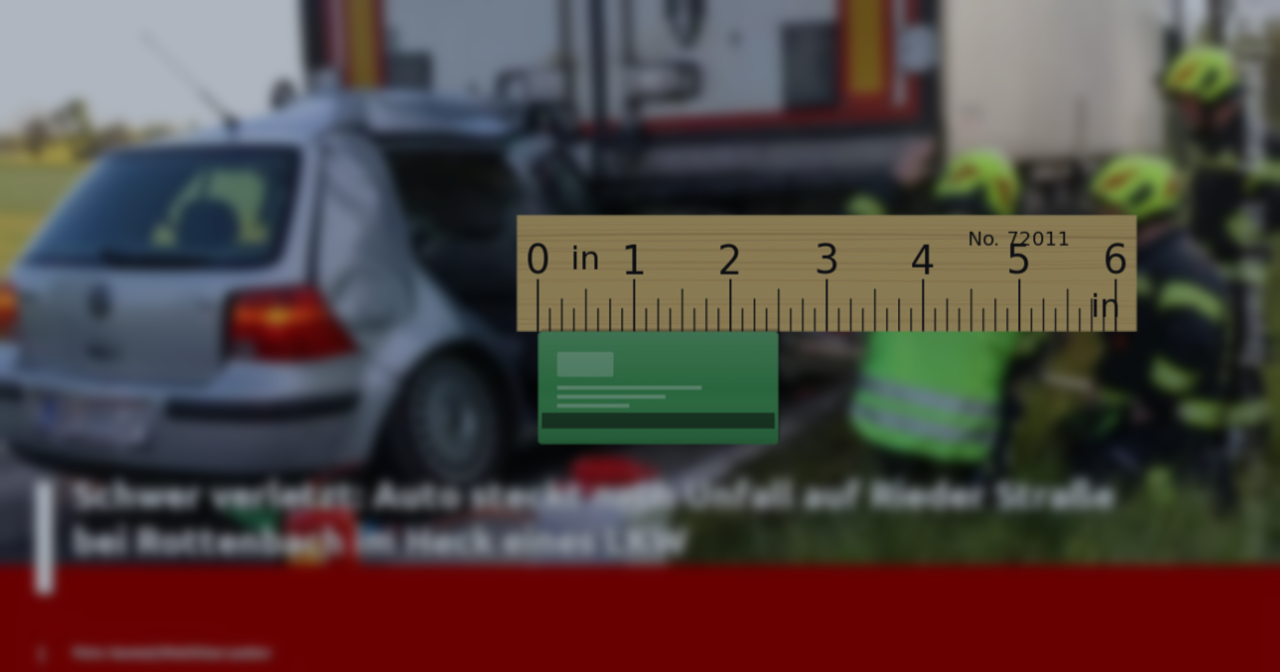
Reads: 2.5in
